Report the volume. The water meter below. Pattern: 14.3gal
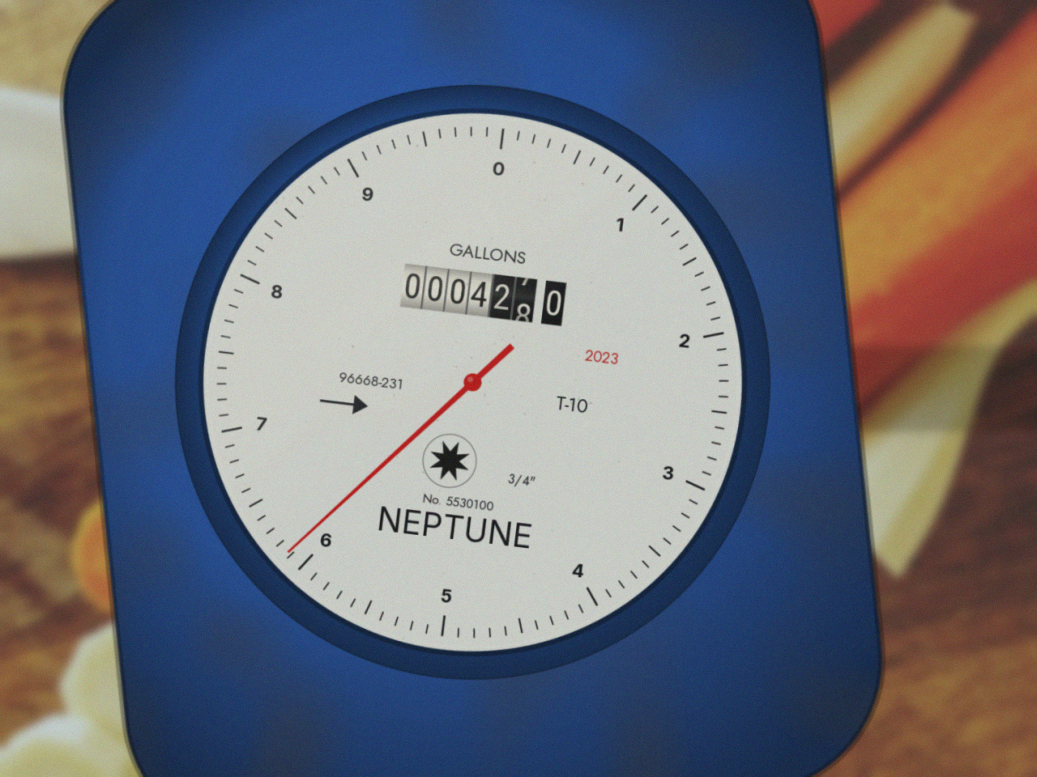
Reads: 4276.1gal
